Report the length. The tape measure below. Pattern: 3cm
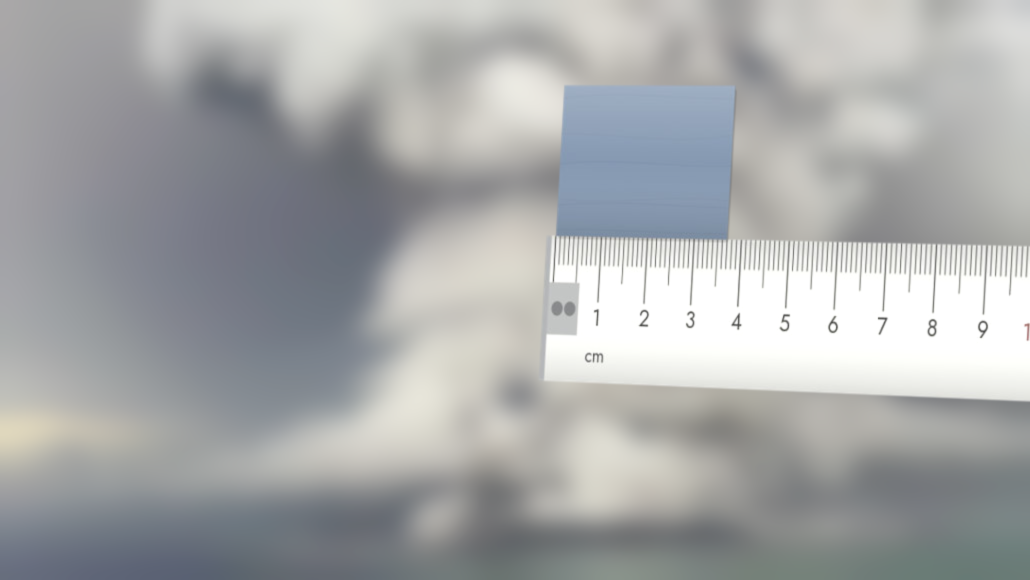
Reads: 3.7cm
